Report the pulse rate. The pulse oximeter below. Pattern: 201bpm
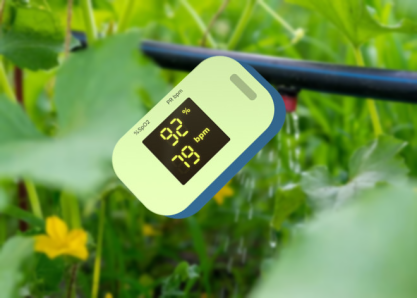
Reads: 79bpm
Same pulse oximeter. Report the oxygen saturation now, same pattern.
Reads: 92%
